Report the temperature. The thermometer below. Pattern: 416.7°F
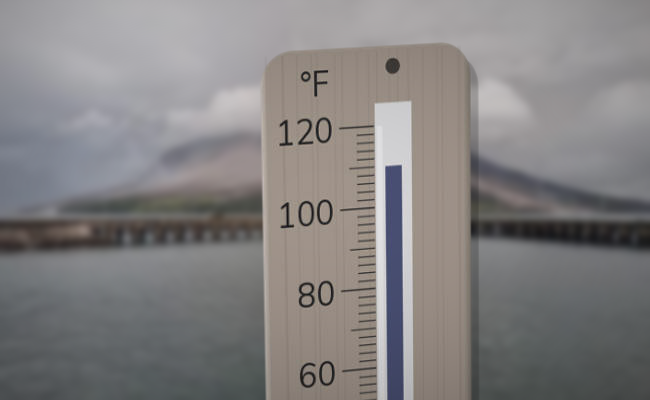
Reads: 110°F
